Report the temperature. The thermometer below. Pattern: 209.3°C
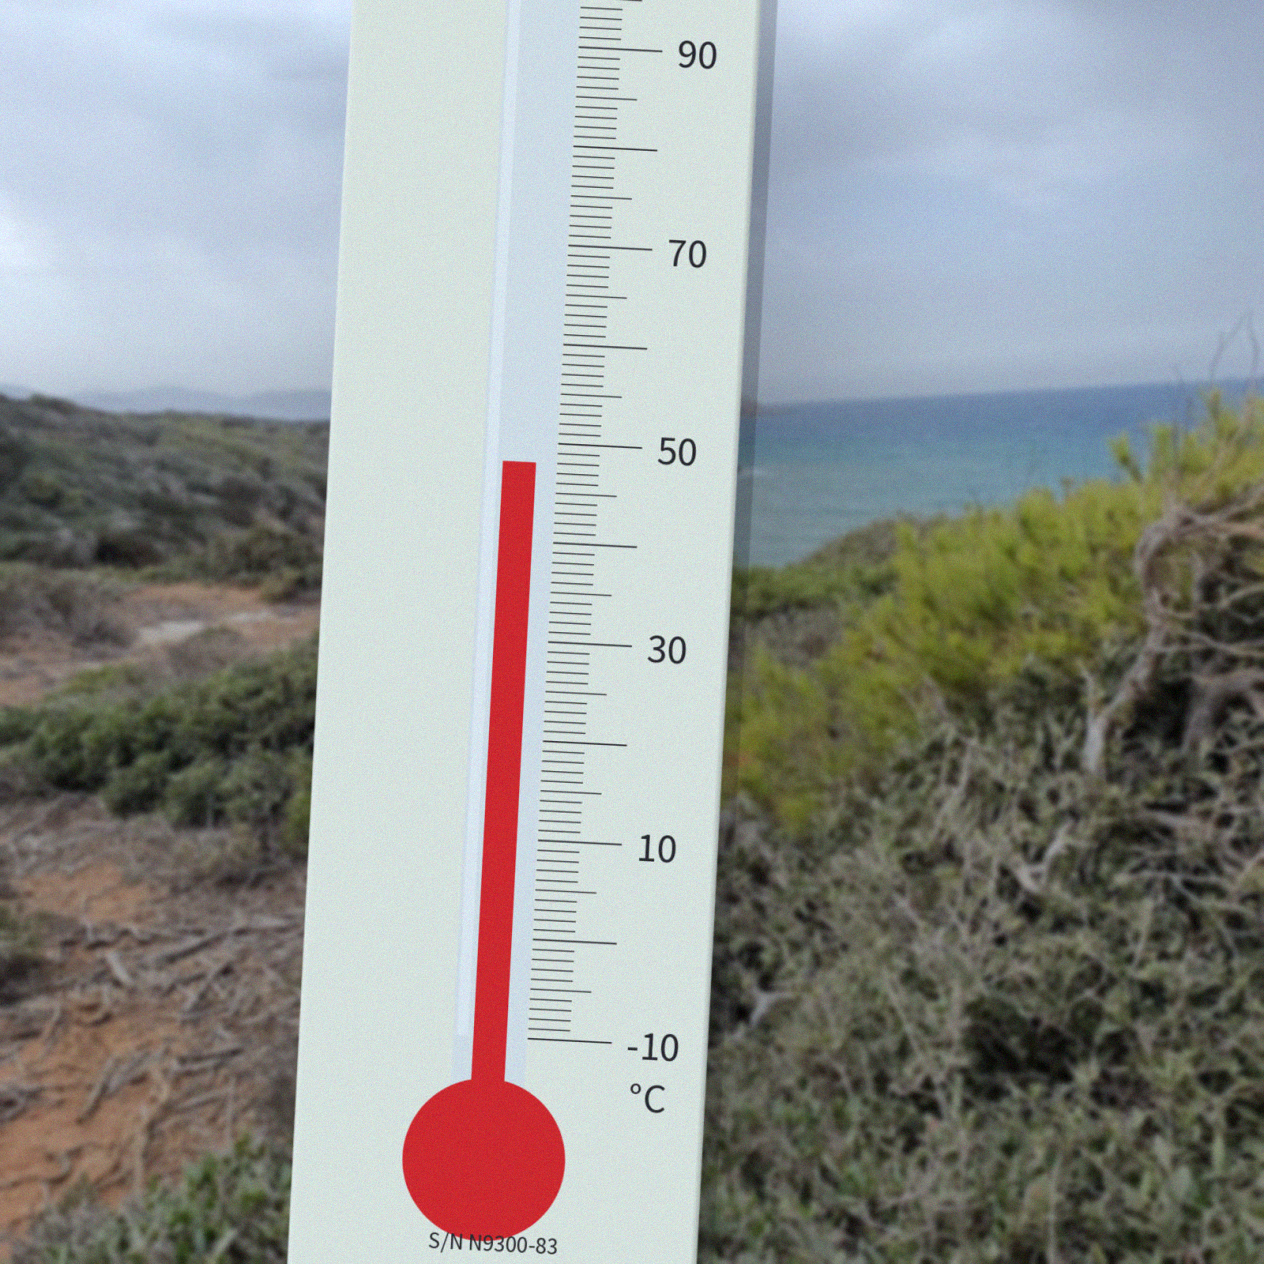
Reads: 48°C
